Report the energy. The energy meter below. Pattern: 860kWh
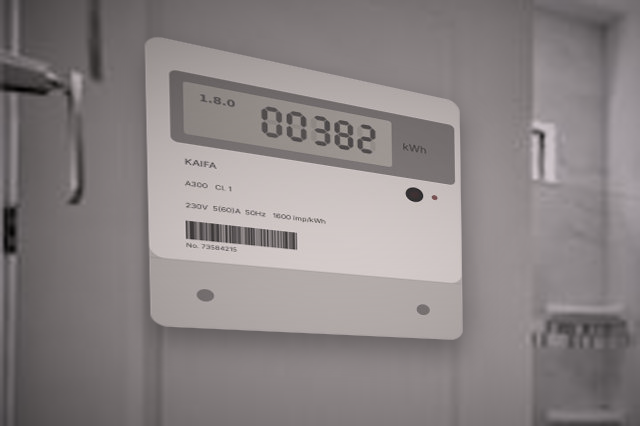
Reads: 382kWh
